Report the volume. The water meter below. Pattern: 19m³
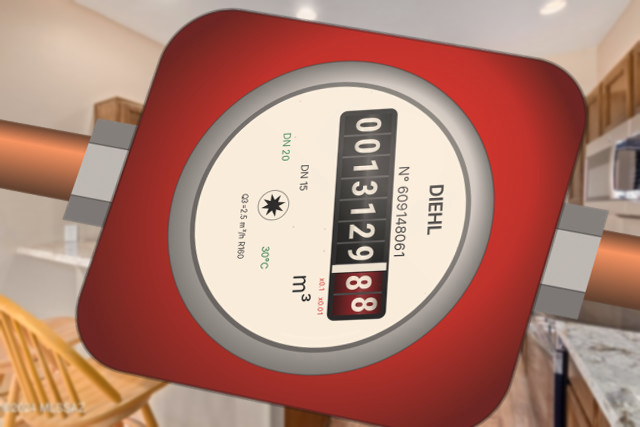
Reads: 13129.88m³
